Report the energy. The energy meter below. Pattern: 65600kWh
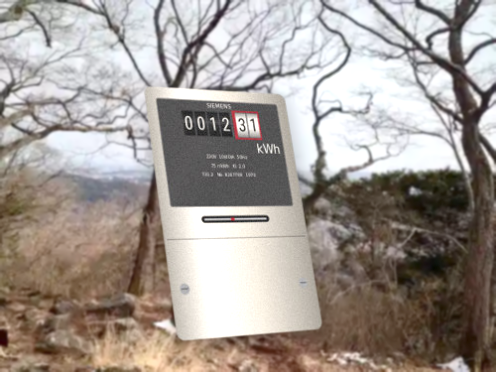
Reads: 12.31kWh
